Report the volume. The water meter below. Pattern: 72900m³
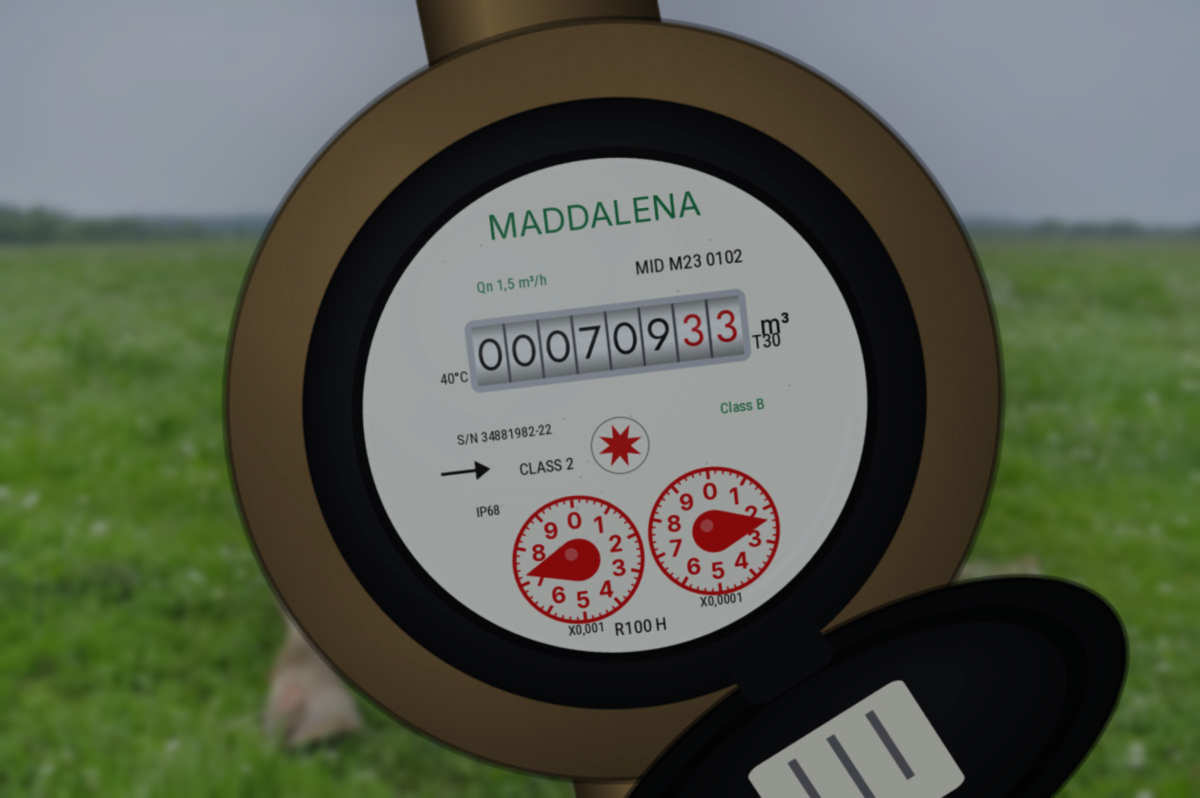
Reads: 709.3372m³
